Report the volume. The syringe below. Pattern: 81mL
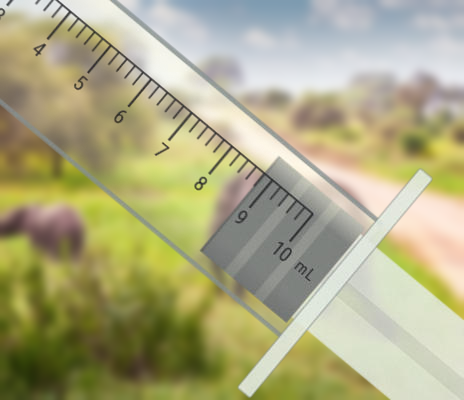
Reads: 8.8mL
